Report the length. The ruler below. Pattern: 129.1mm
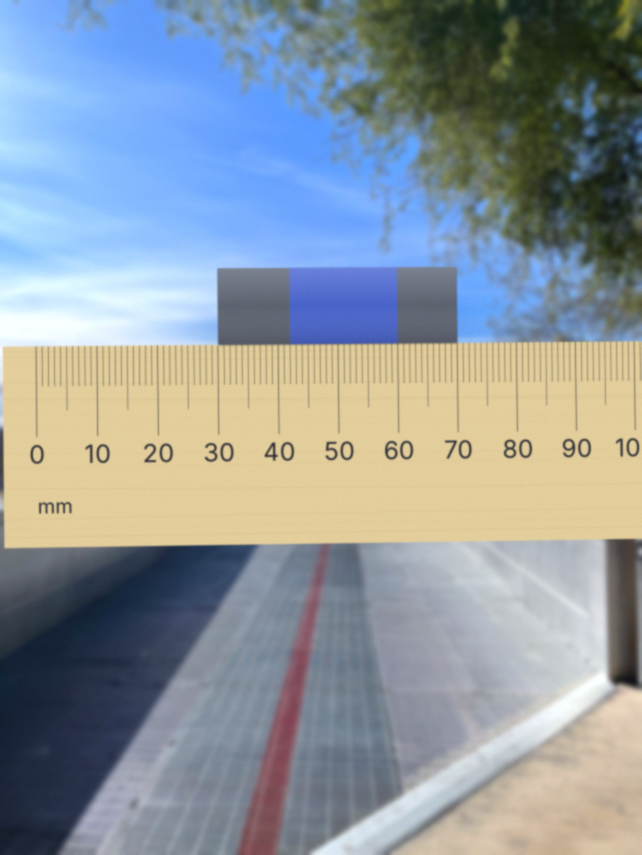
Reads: 40mm
